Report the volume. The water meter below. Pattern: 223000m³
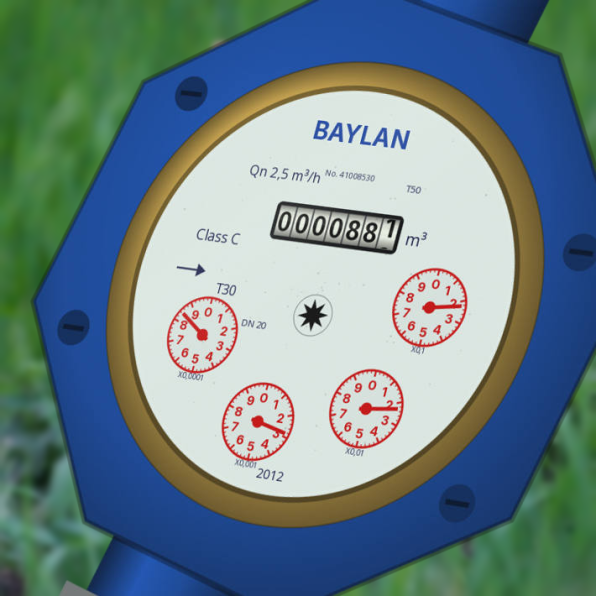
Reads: 881.2228m³
